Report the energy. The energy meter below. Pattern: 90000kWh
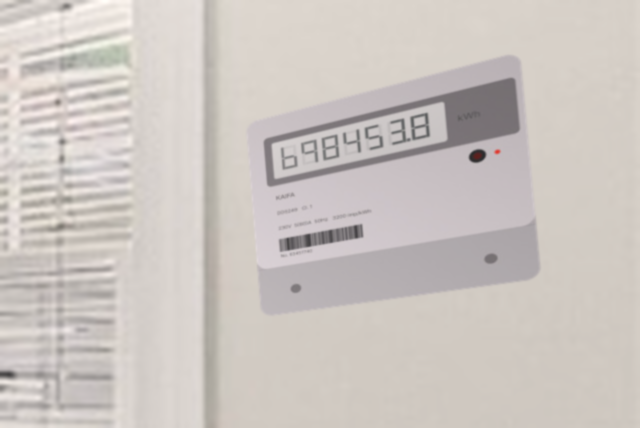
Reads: 698453.8kWh
